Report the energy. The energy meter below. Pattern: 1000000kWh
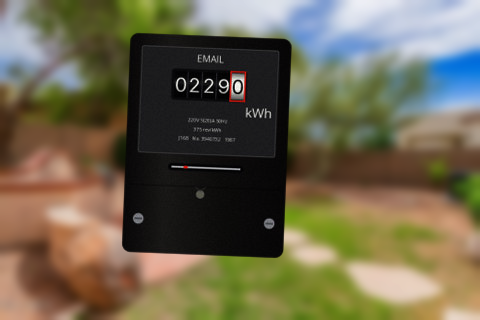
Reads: 229.0kWh
